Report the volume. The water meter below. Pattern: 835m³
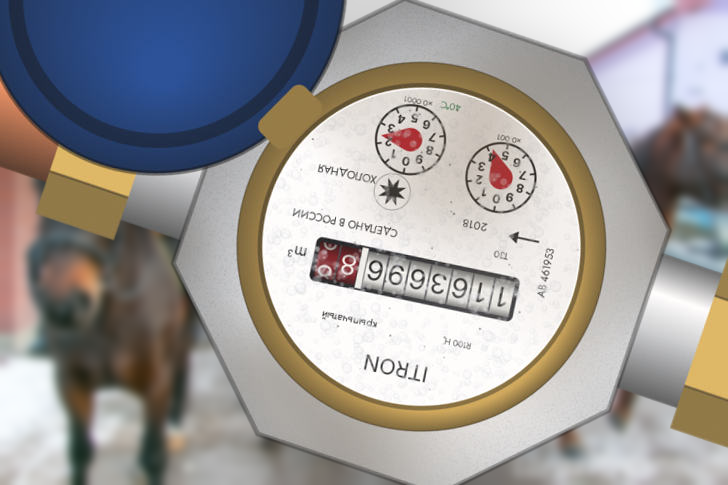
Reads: 1163696.8842m³
